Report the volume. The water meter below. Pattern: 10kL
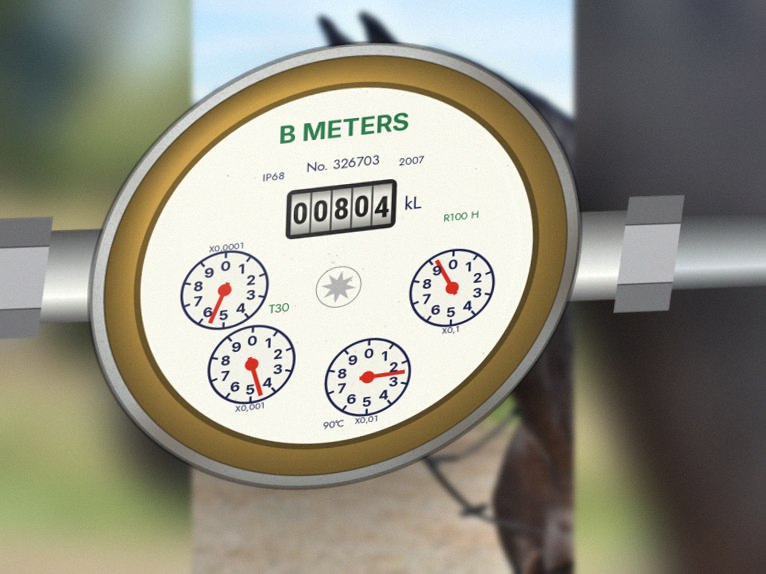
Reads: 803.9245kL
